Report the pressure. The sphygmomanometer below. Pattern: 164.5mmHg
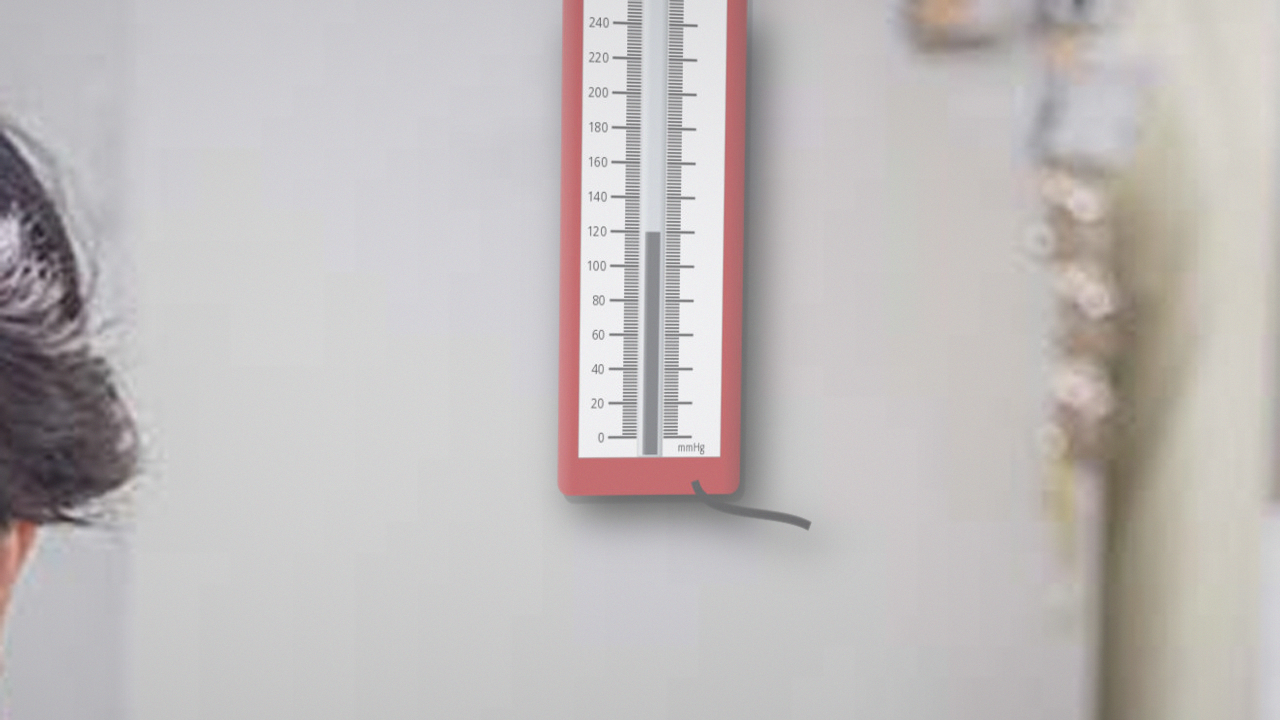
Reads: 120mmHg
